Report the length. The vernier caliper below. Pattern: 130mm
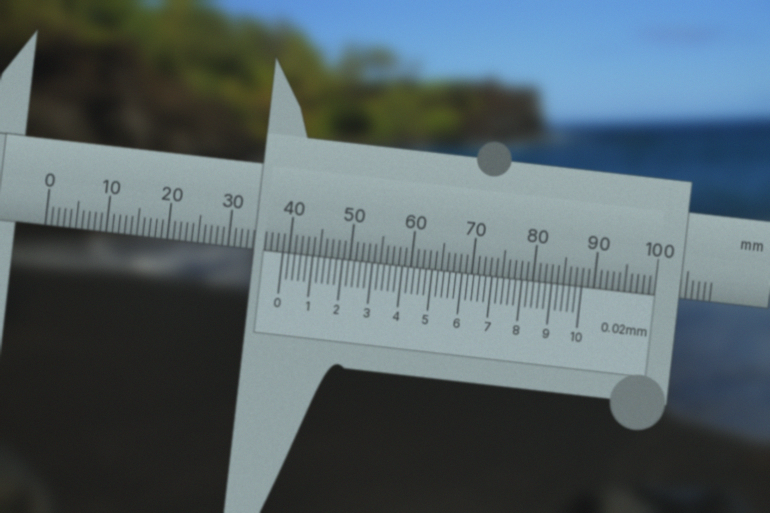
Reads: 39.0mm
